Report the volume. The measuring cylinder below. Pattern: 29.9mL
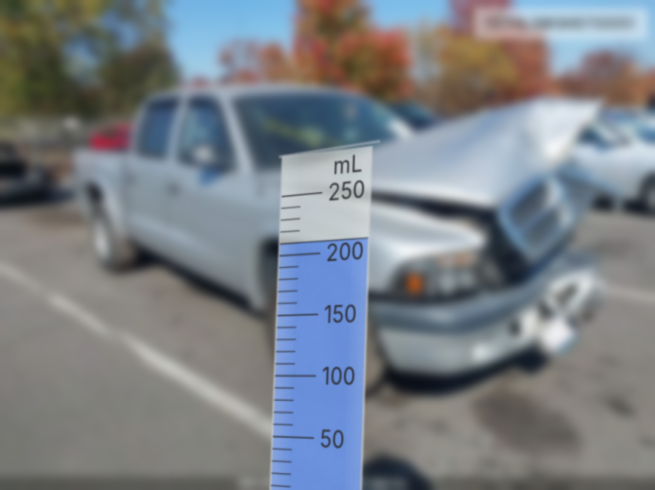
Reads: 210mL
